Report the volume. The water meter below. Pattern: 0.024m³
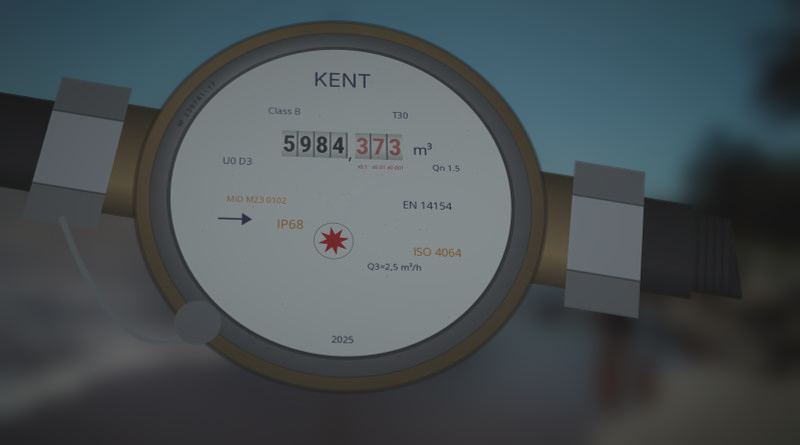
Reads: 5984.373m³
